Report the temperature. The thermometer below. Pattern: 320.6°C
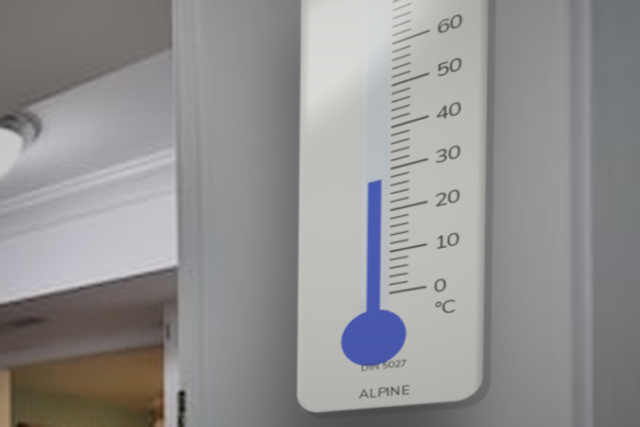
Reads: 28°C
